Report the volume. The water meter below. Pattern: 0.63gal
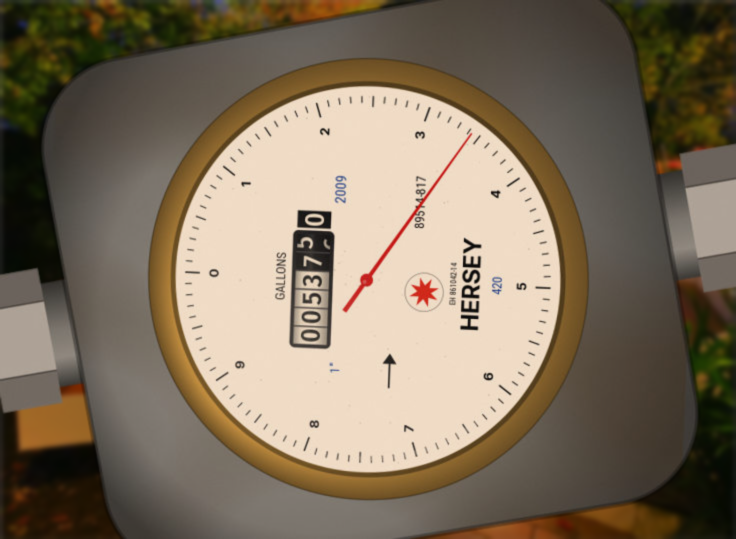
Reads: 53753.4gal
